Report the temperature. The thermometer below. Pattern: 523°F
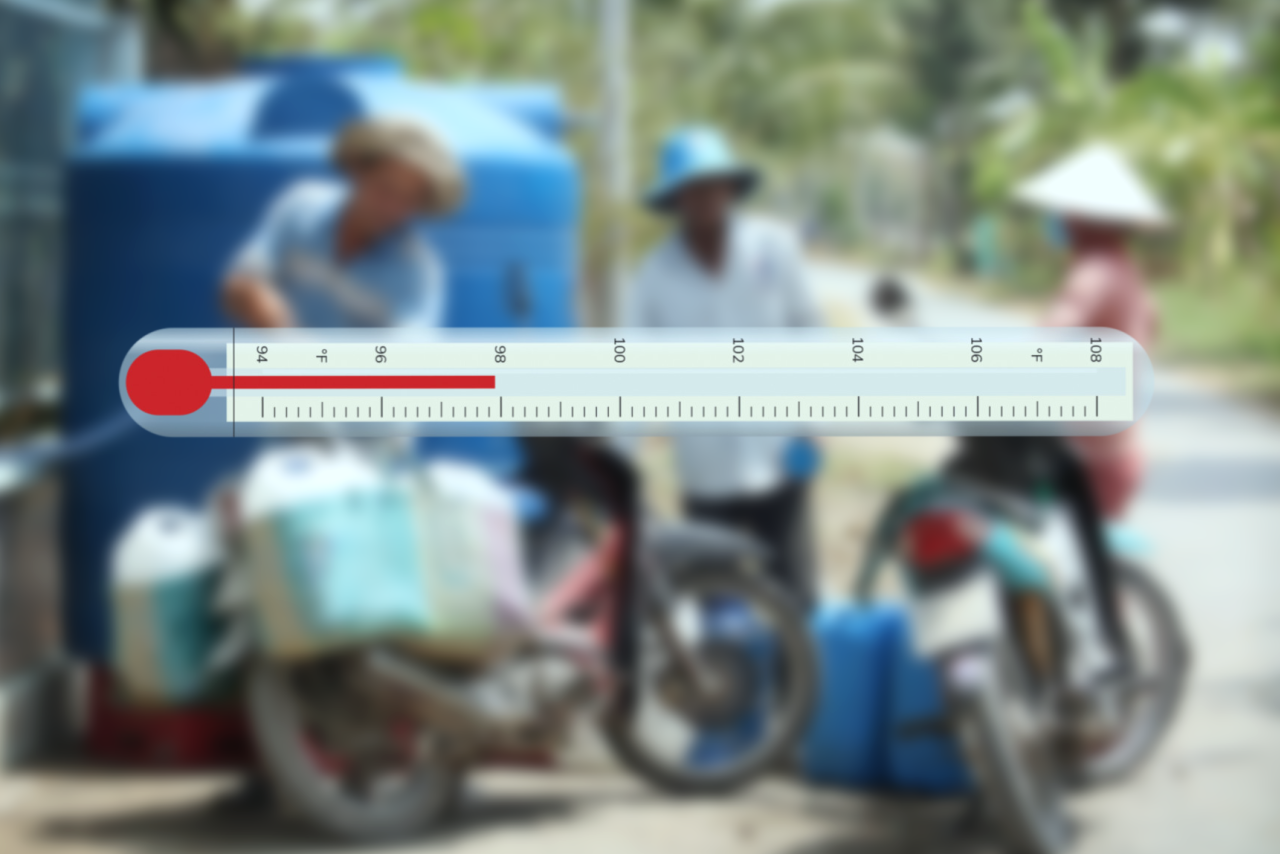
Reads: 97.9°F
